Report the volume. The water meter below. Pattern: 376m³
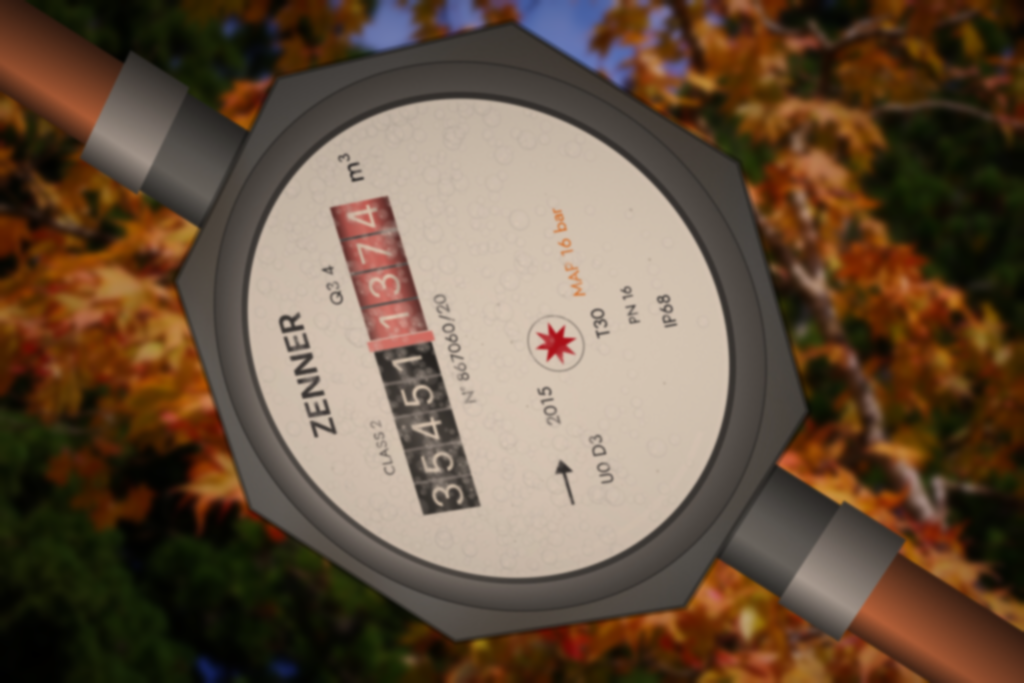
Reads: 35451.1374m³
